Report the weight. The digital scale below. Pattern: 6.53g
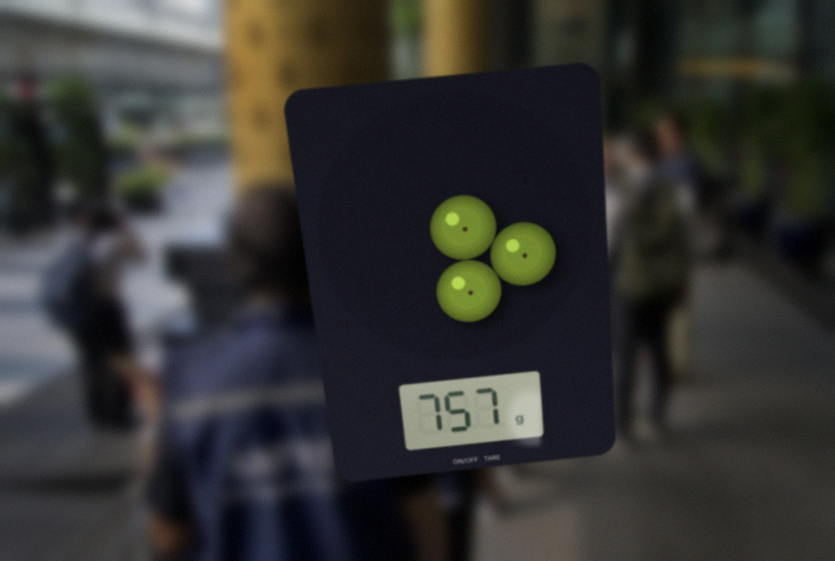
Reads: 757g
